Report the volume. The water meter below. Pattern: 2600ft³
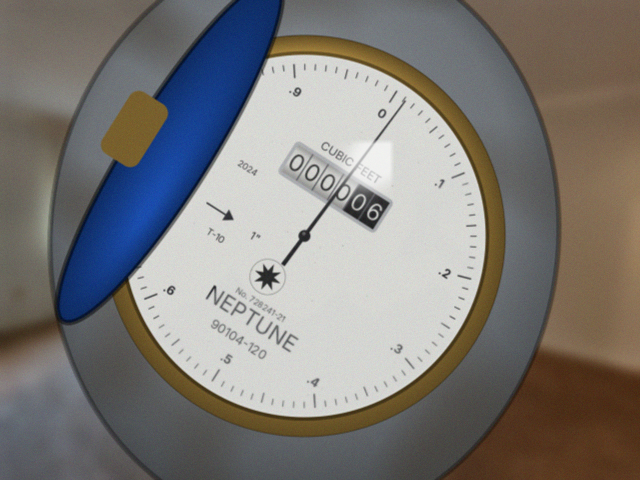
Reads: 6.01ft³
